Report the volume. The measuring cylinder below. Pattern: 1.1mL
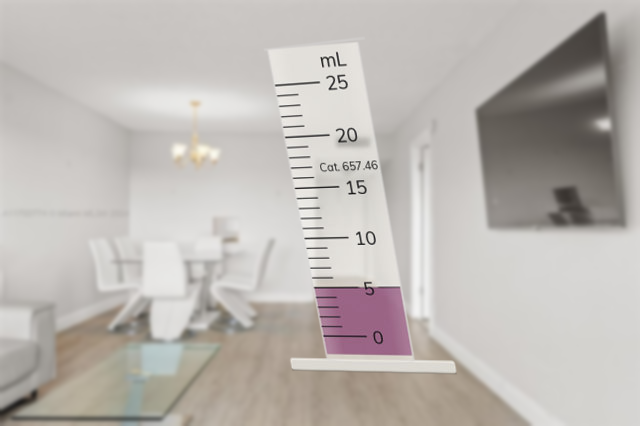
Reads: 5mL
